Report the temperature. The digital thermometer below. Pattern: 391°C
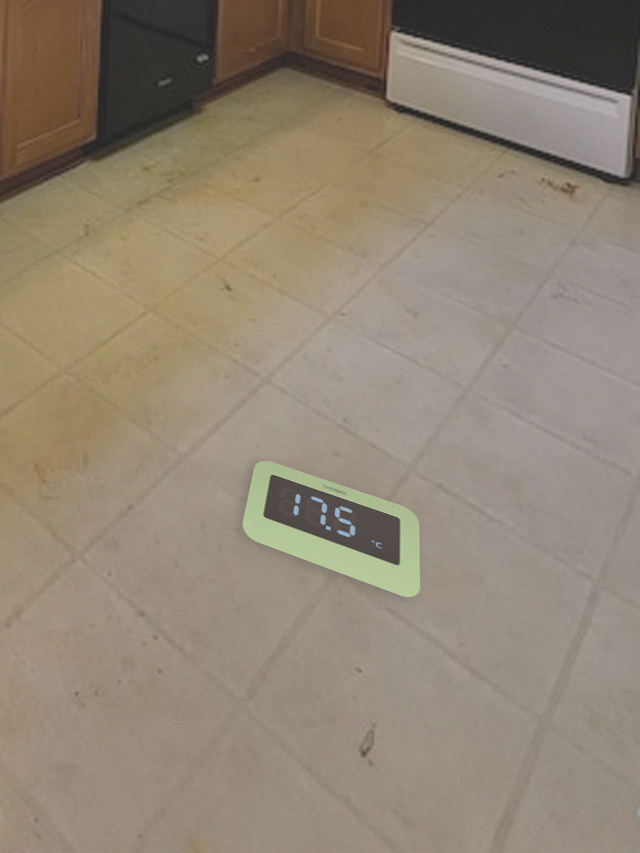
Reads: 17.5°C
